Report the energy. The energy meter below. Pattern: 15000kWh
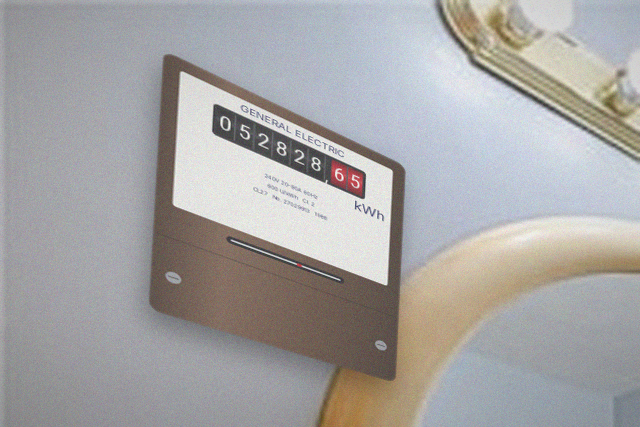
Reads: 52828.65kWh
